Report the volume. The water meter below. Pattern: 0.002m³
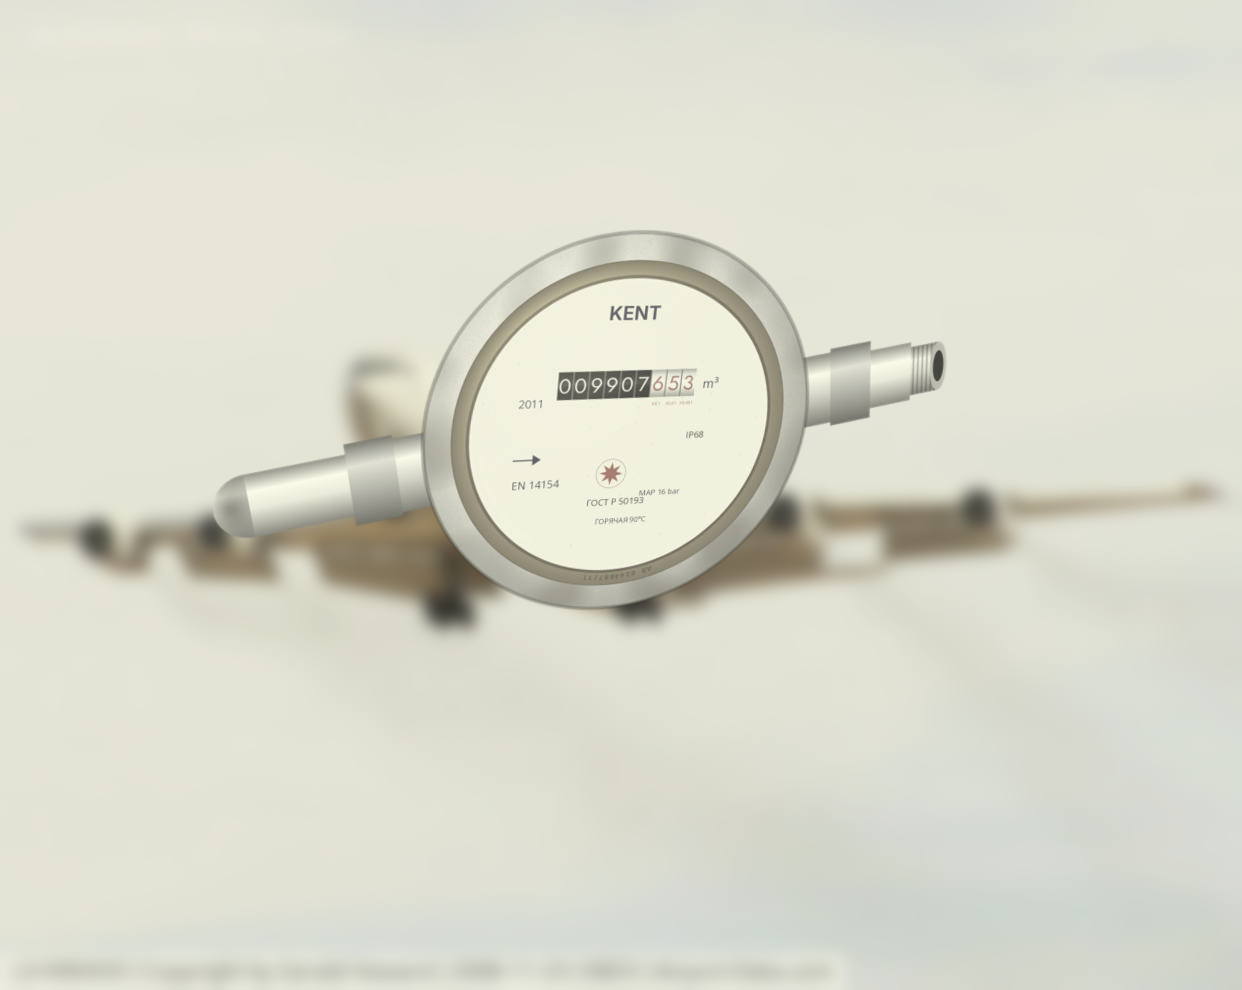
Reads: 9907.653m³
